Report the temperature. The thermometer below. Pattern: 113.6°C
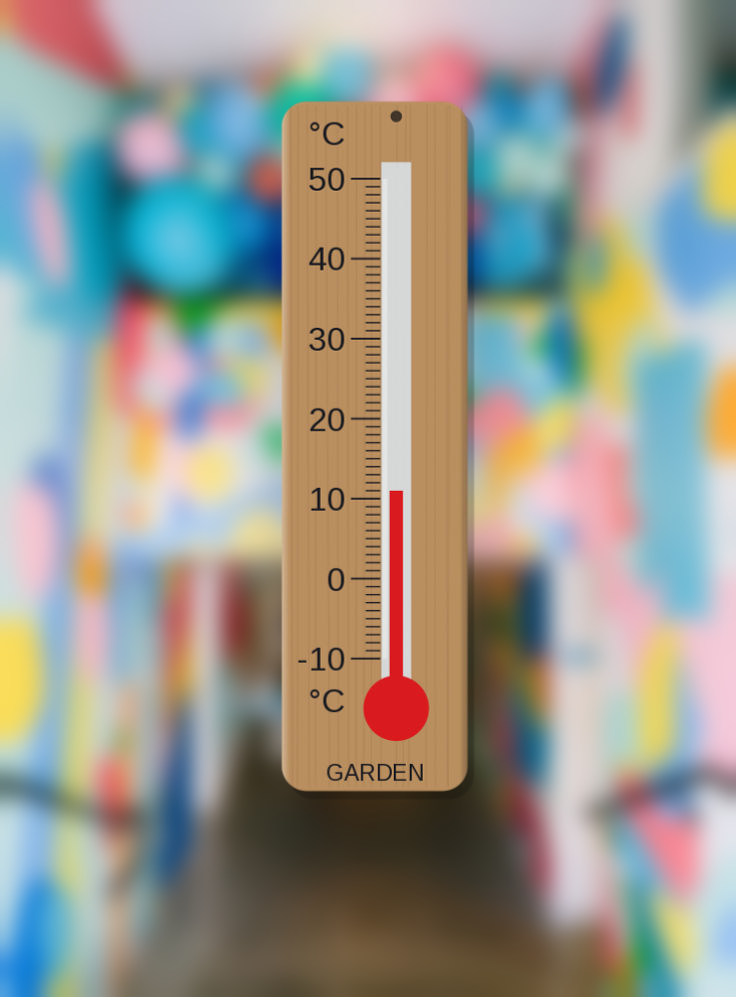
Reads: 11°C
